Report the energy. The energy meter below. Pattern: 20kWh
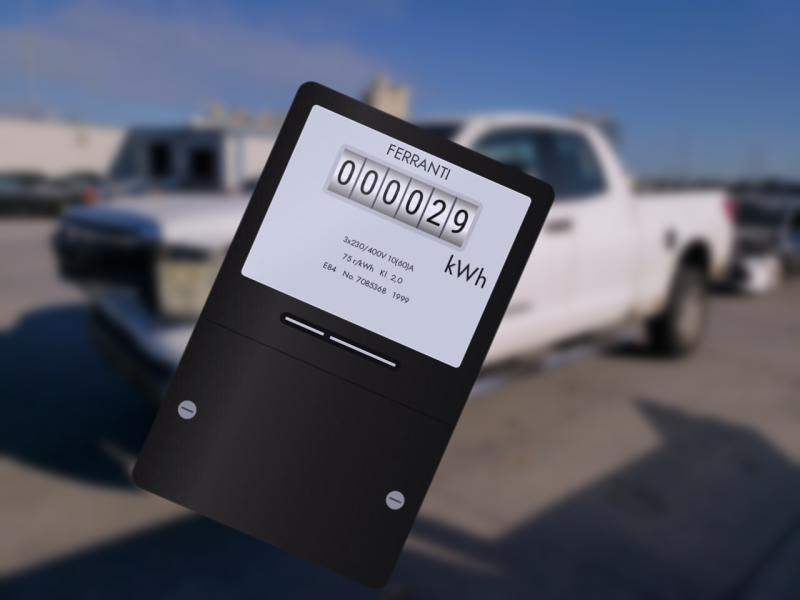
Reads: 29kWh
